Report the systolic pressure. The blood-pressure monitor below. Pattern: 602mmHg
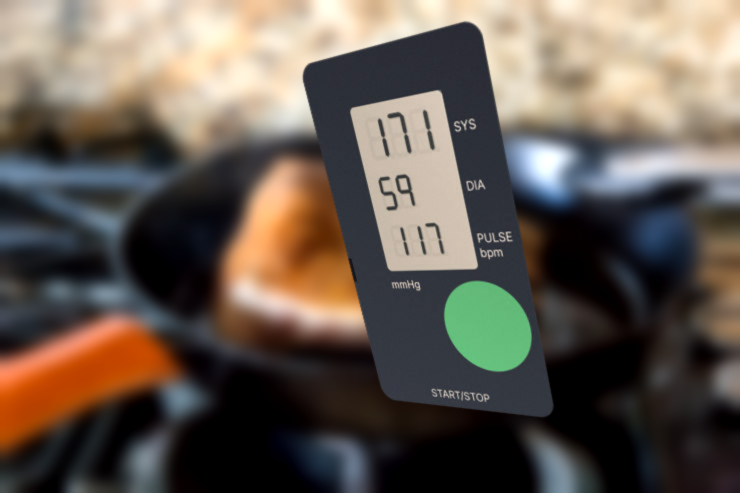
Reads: 171mmHg
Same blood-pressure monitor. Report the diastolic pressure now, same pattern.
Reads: 59mmHg
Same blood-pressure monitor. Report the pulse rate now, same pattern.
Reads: 117bpm
